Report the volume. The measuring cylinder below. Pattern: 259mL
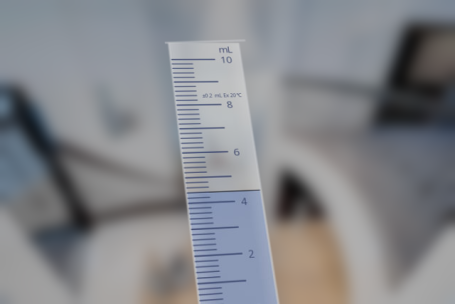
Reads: 4.4mL
